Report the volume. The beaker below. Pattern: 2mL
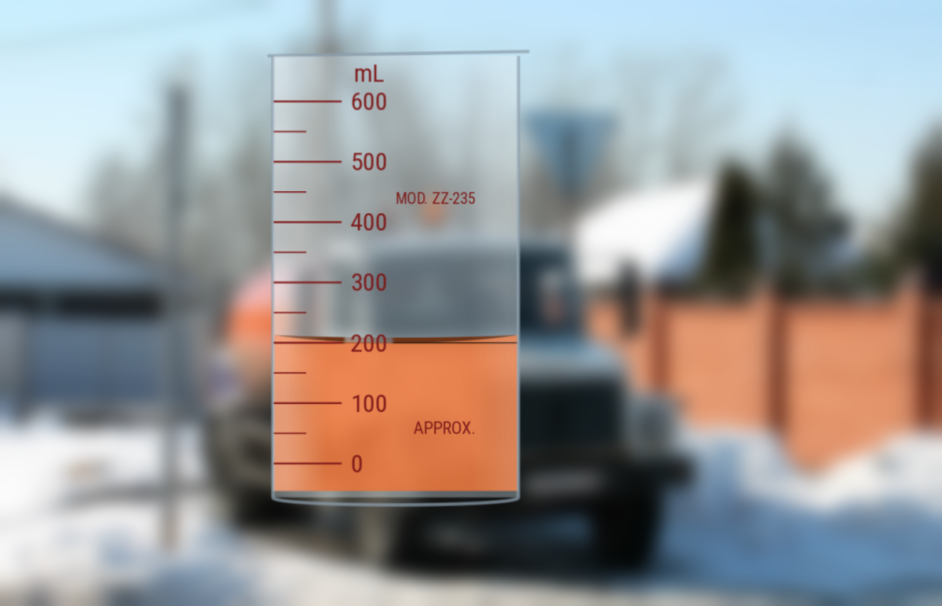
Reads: 200mL
